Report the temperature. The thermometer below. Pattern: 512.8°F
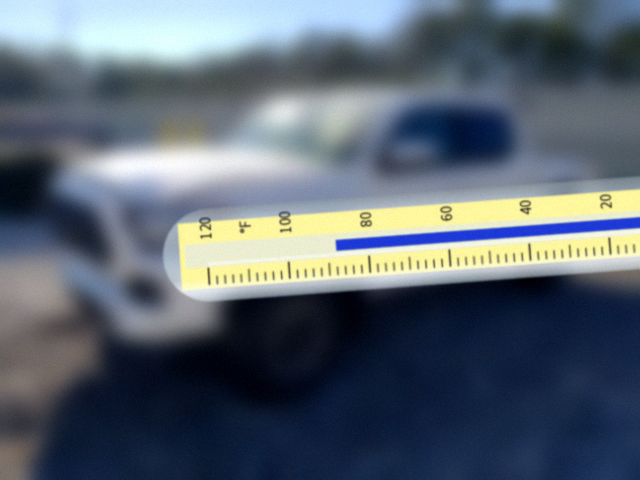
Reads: 88°F
